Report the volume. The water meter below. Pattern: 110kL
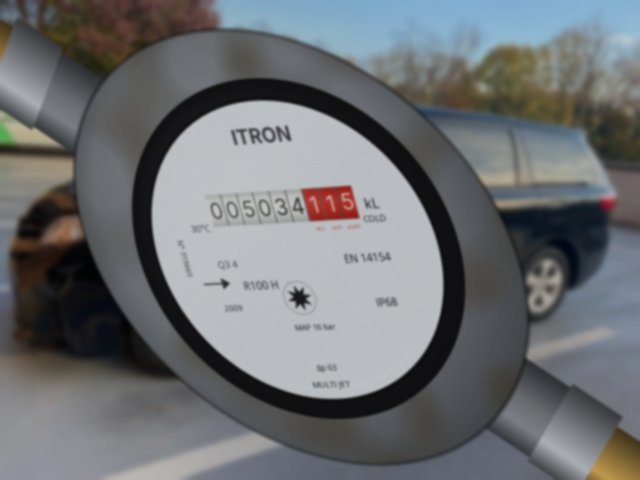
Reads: 5034.115kL
